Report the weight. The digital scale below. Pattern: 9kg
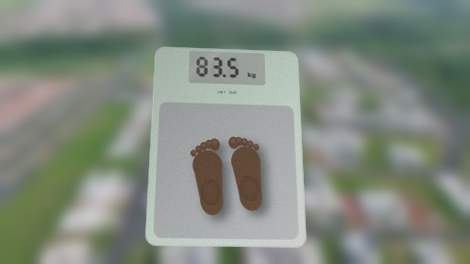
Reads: 83.5kg
